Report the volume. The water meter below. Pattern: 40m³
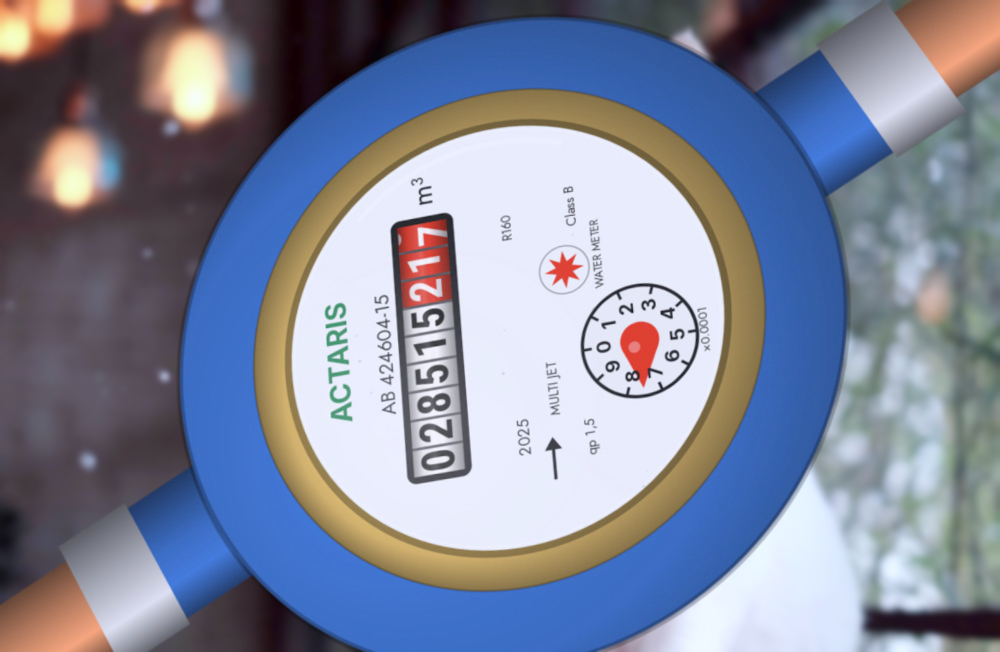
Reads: 28515.2167m³
